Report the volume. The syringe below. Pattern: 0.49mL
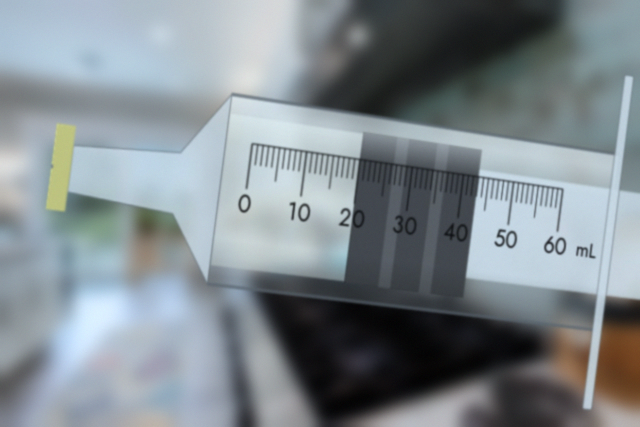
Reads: 20mL
